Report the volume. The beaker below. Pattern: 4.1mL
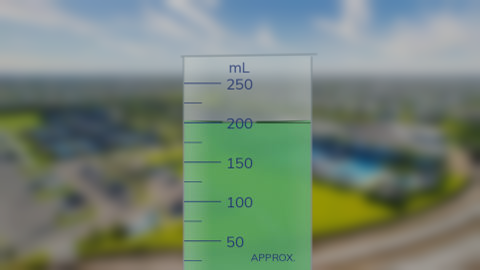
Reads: 200mL
